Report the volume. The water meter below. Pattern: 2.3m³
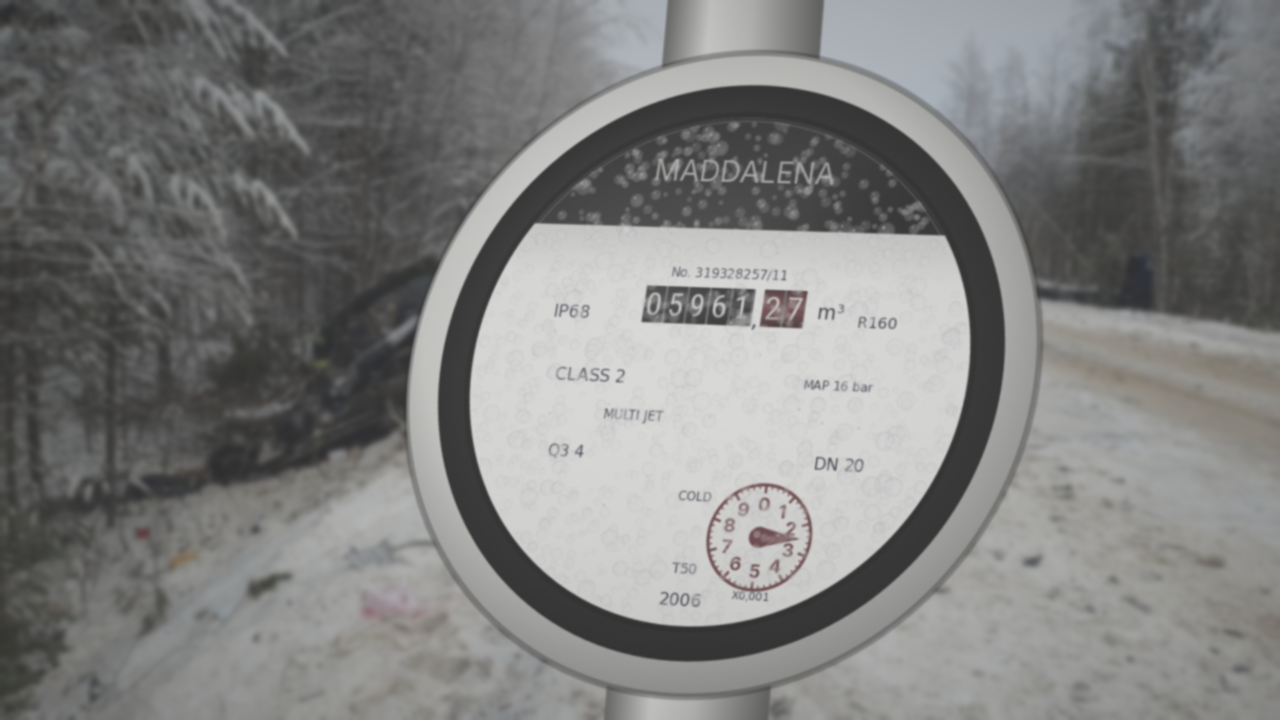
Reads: 5961.272m³
